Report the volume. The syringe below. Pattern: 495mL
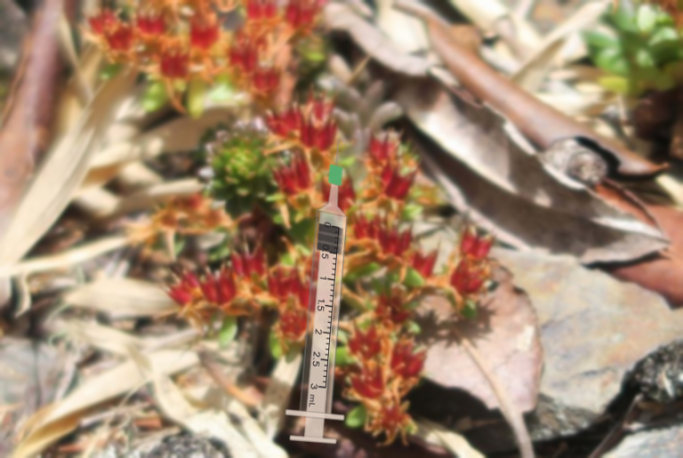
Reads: 0mL
